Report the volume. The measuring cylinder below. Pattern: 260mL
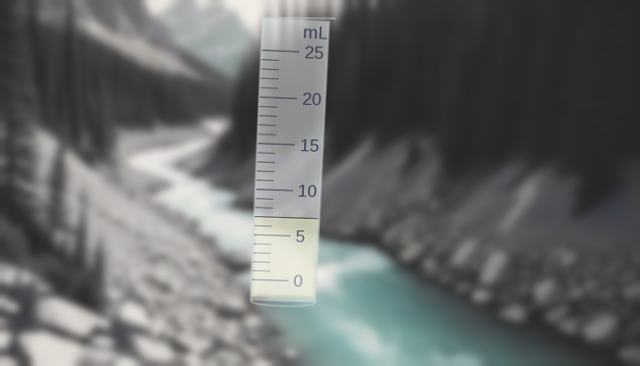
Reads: 7mL
